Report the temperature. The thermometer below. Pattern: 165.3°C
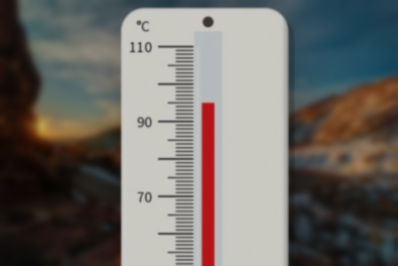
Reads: 95°C
